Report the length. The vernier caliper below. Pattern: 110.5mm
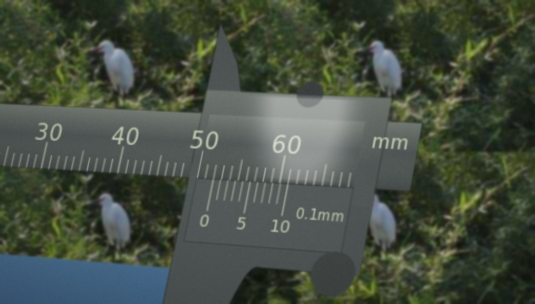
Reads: 52.0mm
